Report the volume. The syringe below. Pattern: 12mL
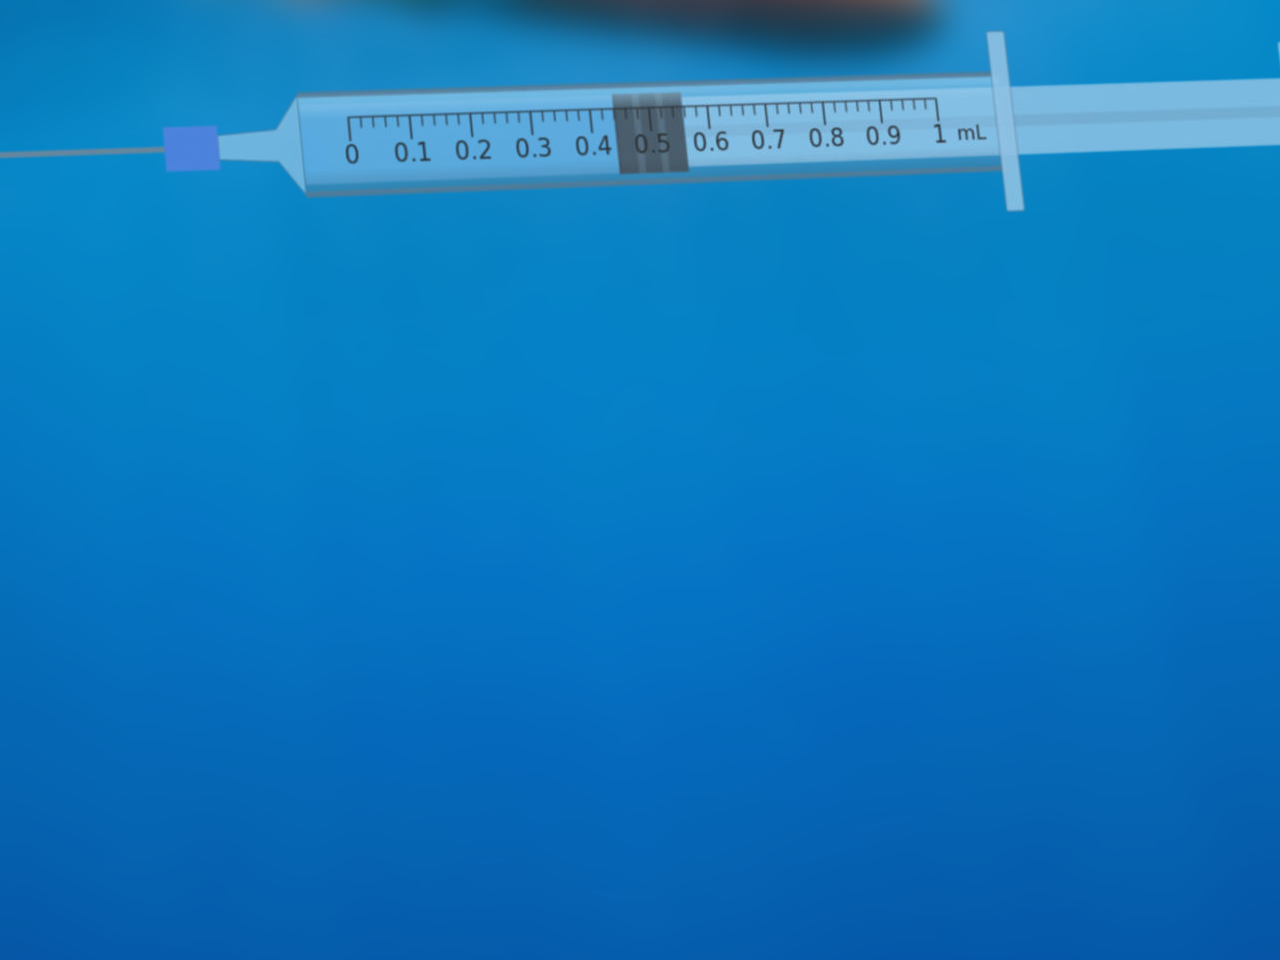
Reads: 0.44mL
